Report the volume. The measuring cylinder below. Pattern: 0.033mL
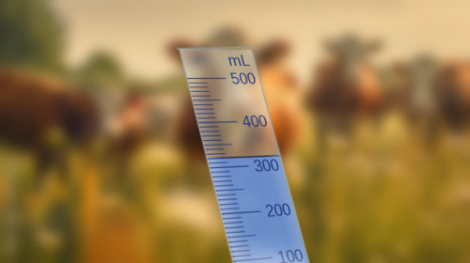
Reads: 320mL
